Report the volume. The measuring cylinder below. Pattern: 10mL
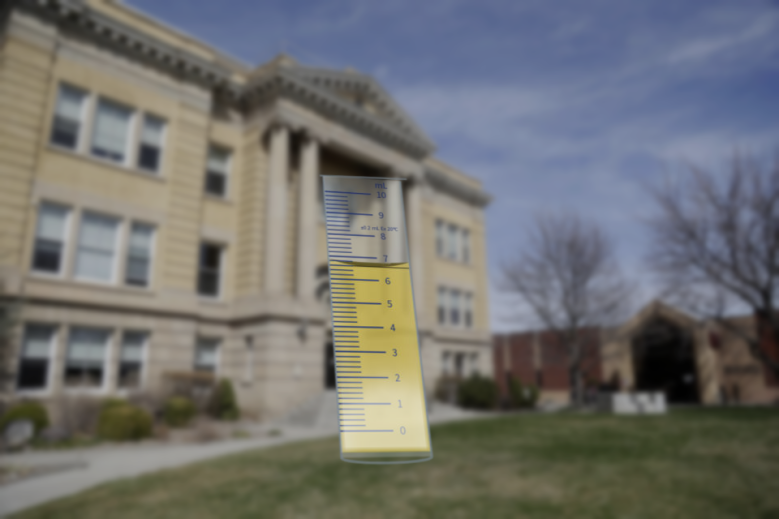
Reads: 6.6mL
